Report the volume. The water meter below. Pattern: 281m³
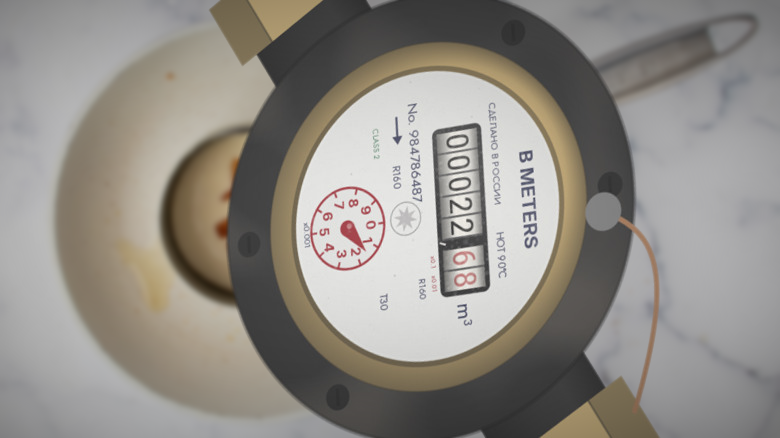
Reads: 22.681m³
